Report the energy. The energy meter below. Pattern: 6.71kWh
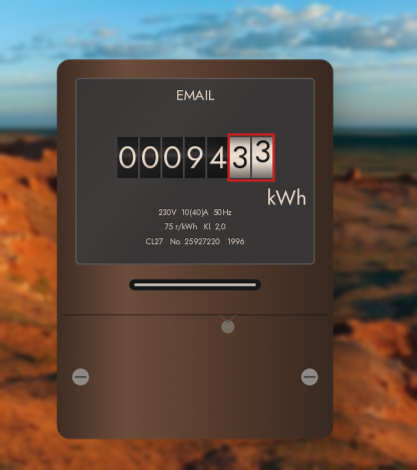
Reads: 94.33kWh
